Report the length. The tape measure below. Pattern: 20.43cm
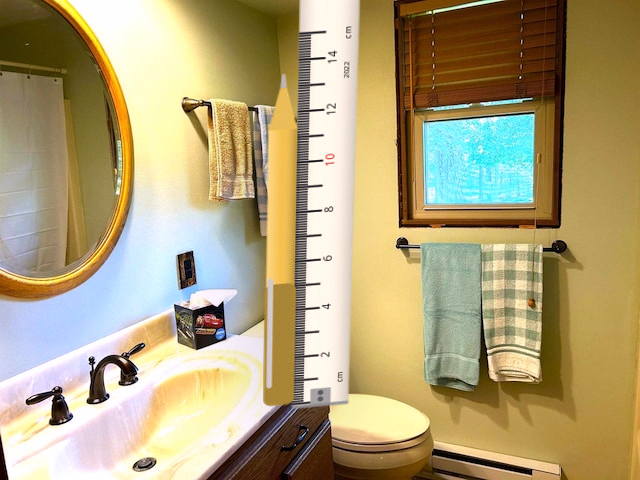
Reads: 13.5cm
